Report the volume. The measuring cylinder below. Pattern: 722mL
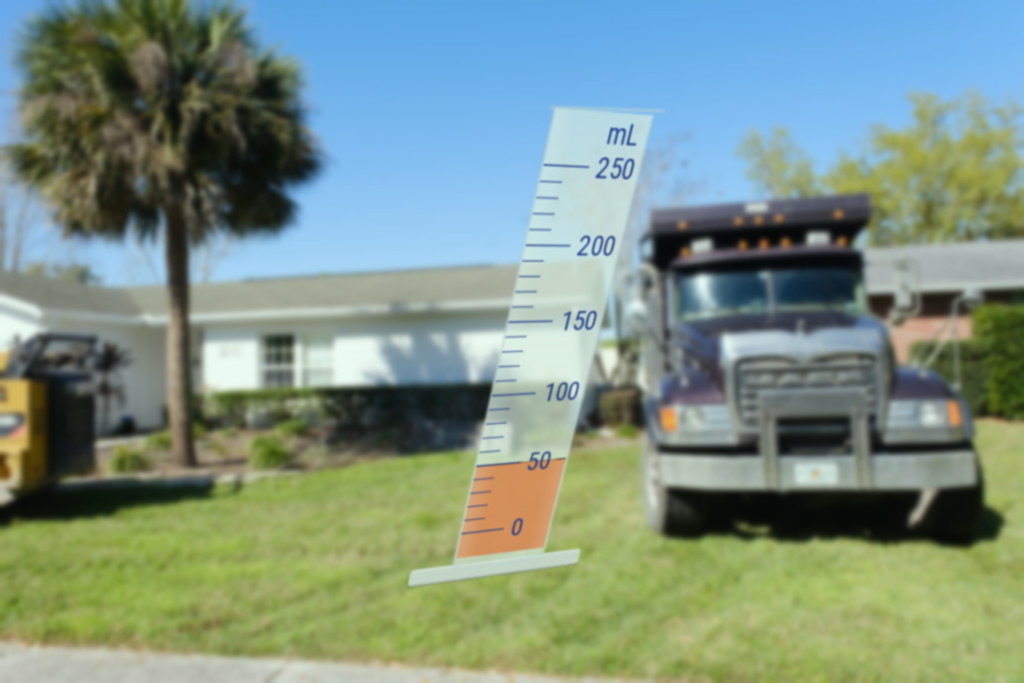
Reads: 50mL
